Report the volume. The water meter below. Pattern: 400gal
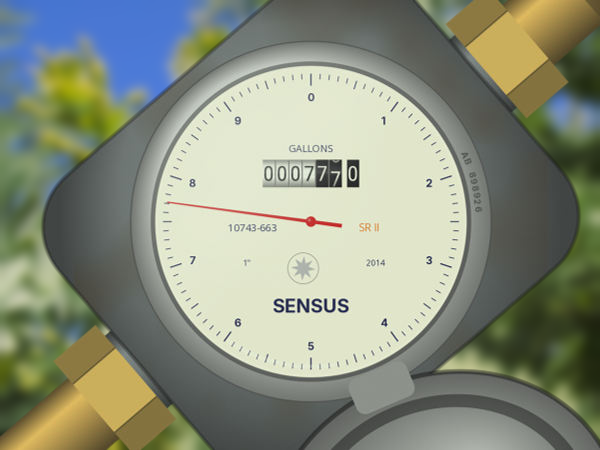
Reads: 7767.7gal
